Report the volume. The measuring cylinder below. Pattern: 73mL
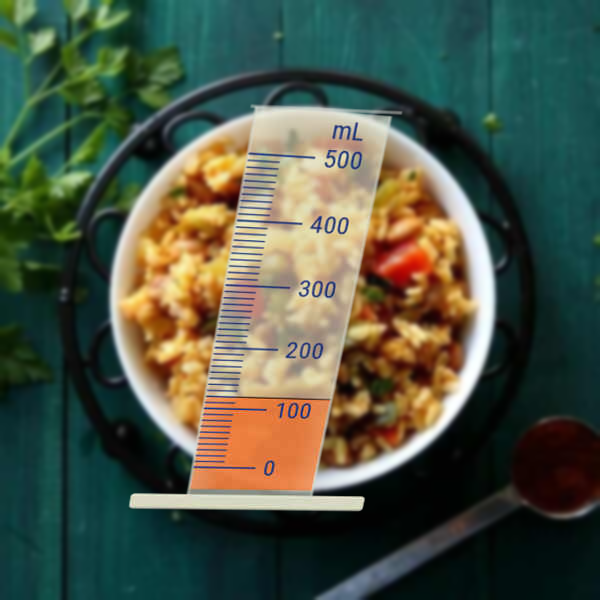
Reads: 120mL
